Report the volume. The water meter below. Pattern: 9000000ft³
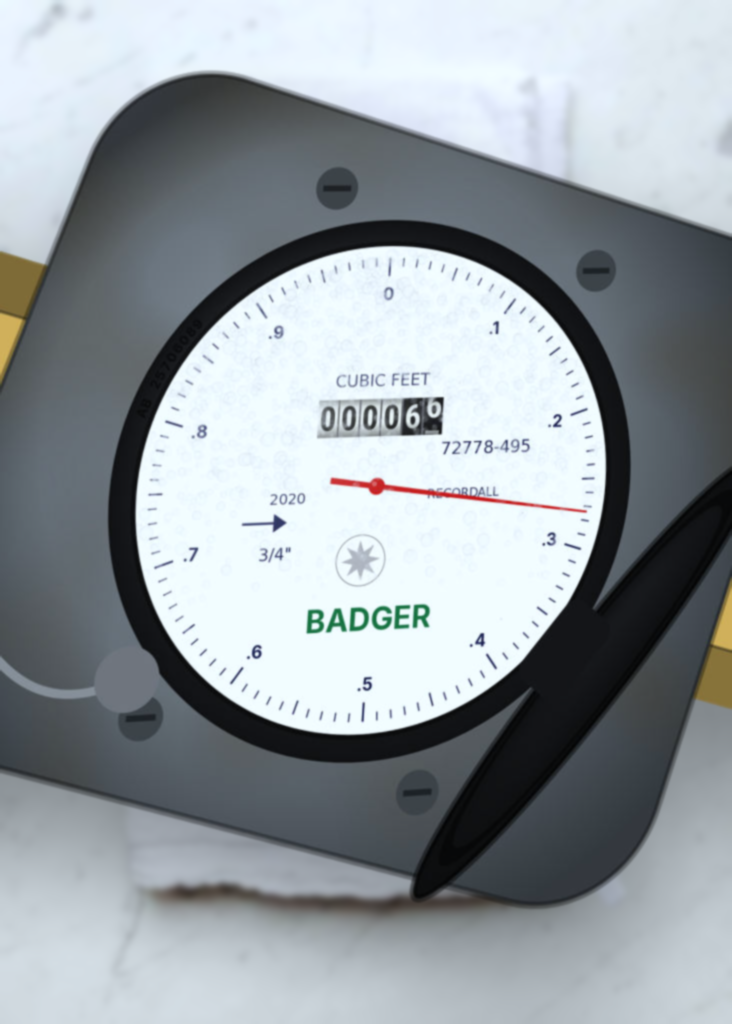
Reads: 66.27ft³
